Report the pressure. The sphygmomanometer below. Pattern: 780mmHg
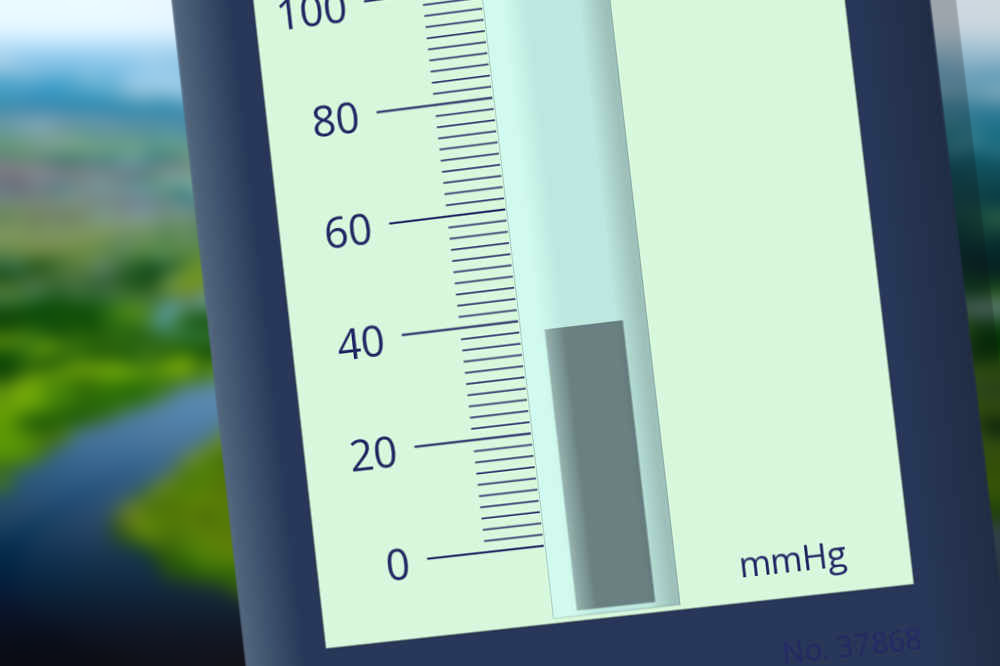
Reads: 38mmHg
